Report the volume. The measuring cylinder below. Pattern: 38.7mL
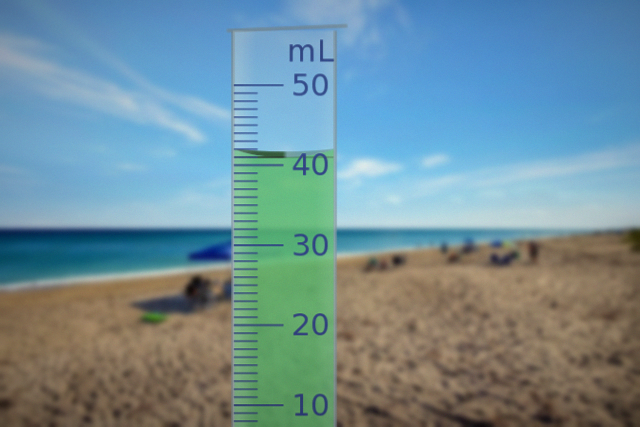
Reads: 41mL
